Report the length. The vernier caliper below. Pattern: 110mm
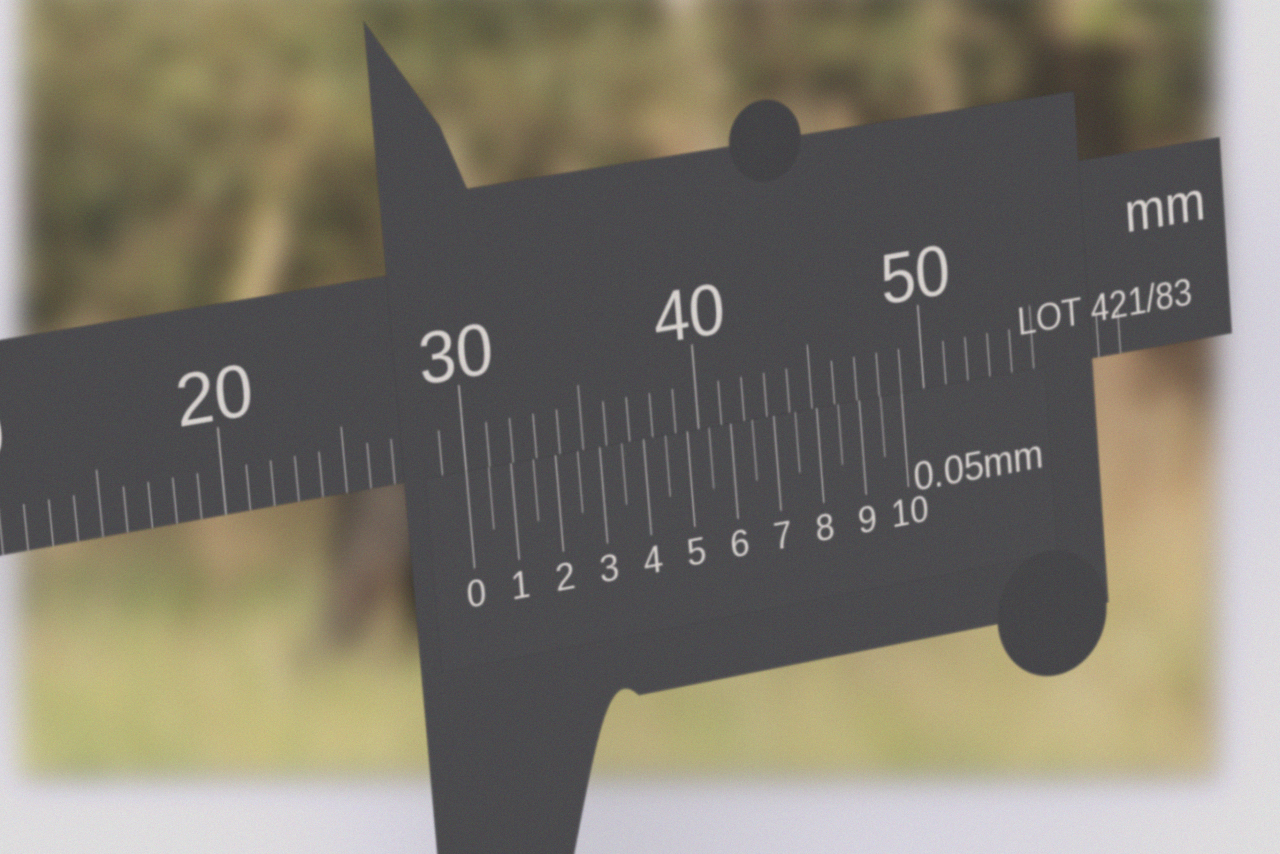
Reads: 30.0mm
